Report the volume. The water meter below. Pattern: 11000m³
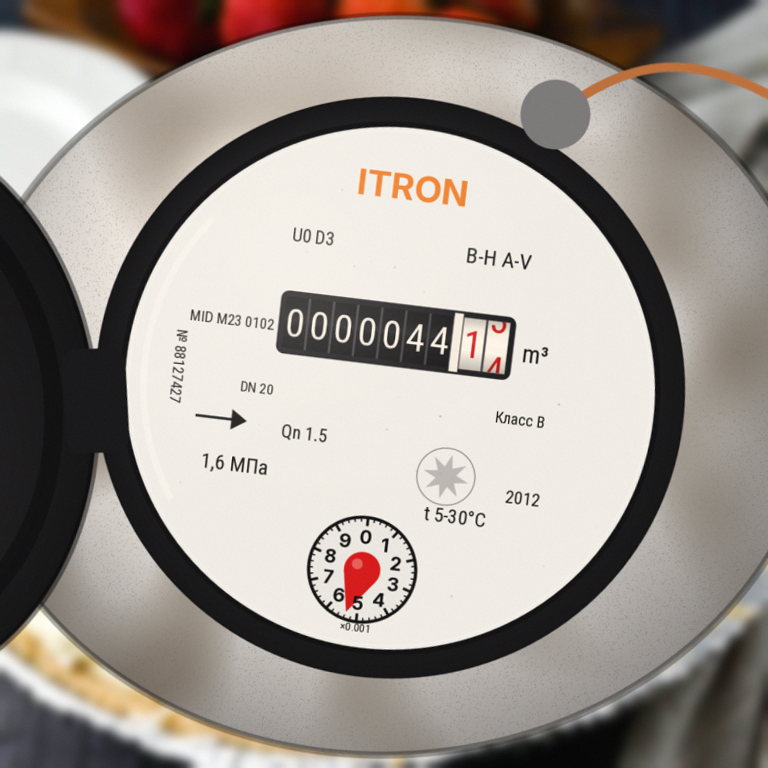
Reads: 44.135m³
